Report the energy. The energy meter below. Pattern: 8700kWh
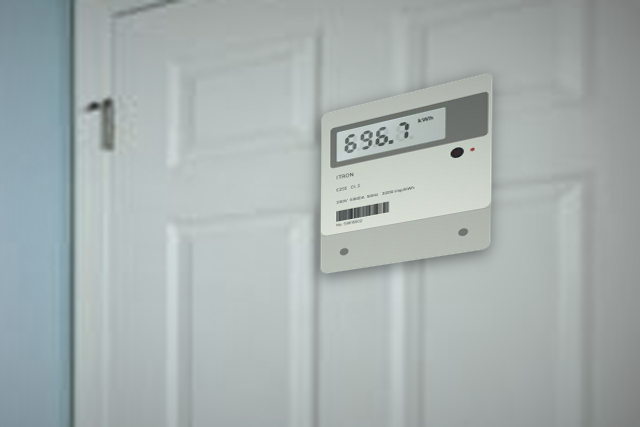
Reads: 696.7kWh
